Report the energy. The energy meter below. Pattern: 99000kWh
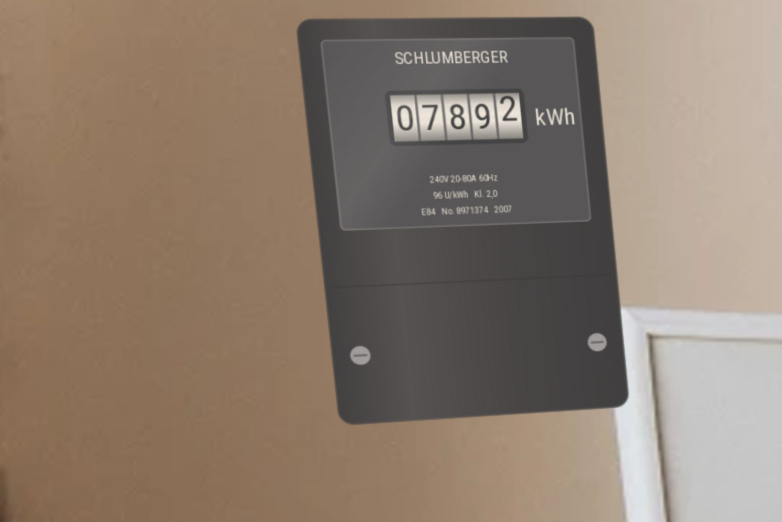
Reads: 7892kWh
